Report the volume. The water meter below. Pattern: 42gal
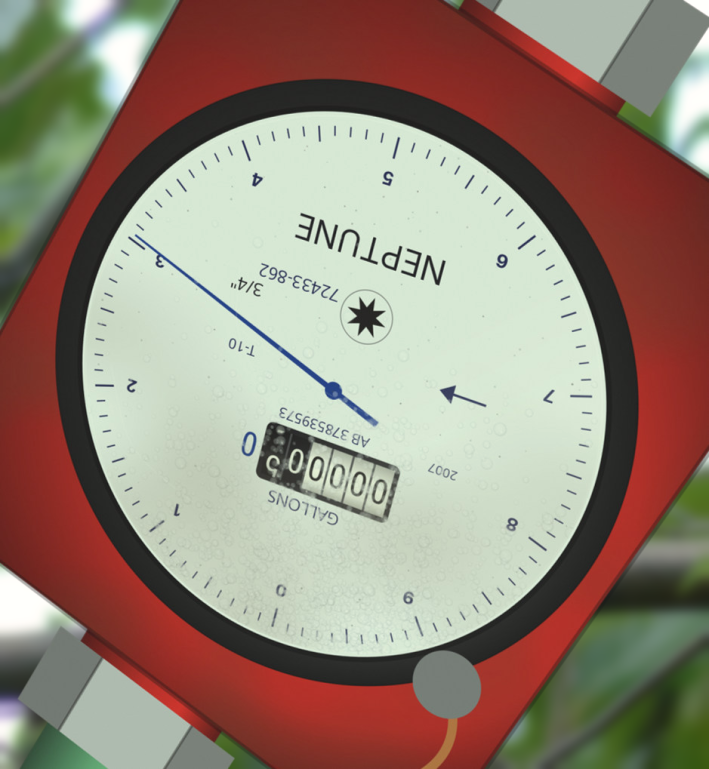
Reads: 53.0gal
